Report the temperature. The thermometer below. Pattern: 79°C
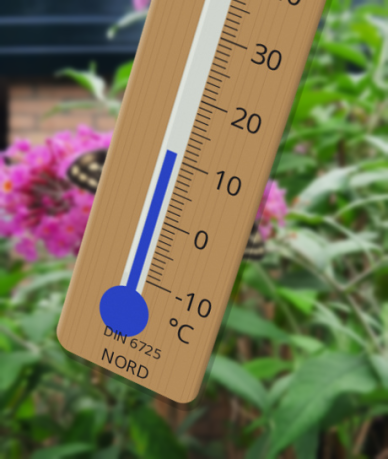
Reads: 11°C
